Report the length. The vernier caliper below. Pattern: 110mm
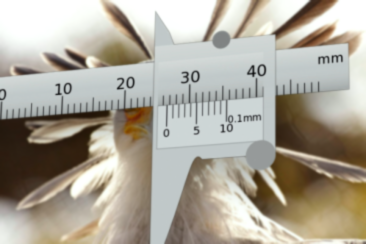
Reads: 26.6mm
